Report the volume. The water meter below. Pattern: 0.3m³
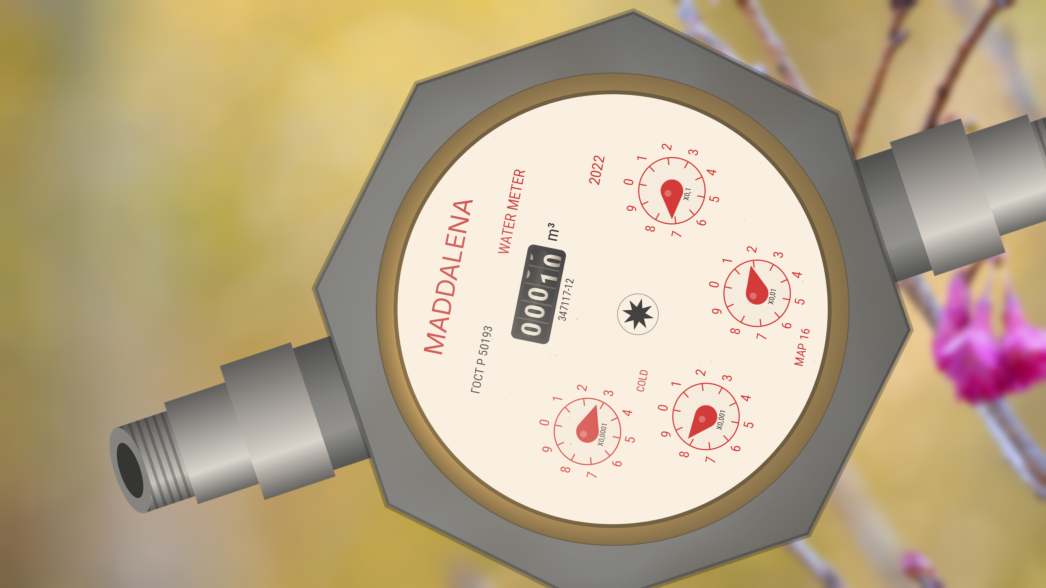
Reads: 9.7182m³
